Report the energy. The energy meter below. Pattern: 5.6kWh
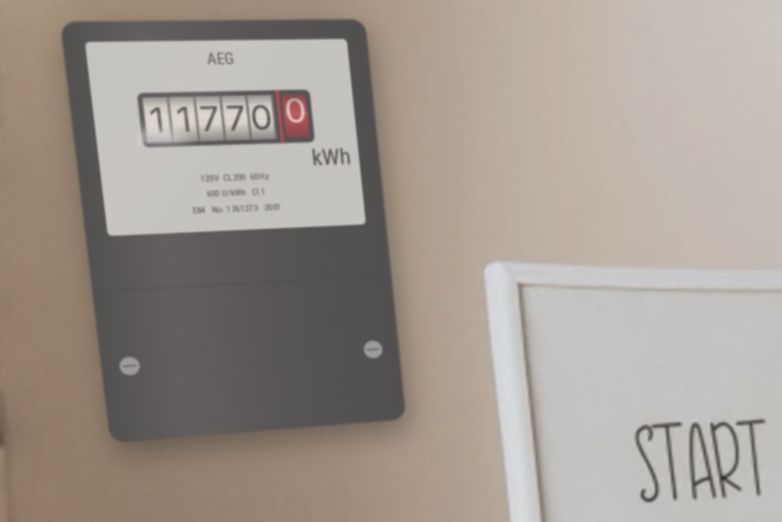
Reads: 11770.0kWh
